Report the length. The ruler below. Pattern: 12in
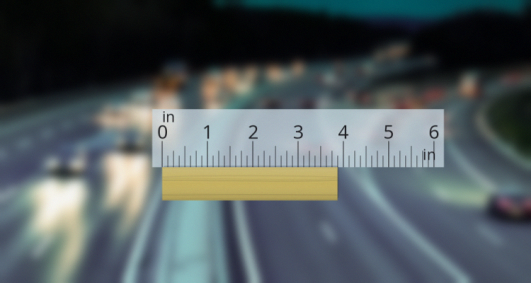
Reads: 3.875in
